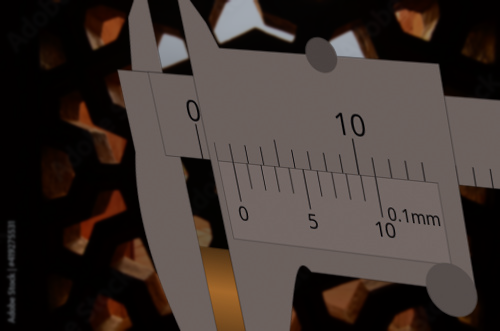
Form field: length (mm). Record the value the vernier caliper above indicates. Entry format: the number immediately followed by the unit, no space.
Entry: 2.0mm
